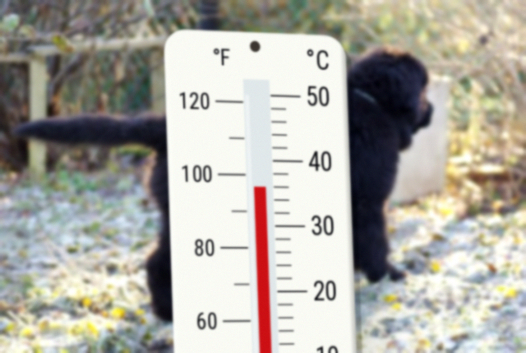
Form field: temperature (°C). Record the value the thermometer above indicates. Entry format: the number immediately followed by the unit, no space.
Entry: 36°C
